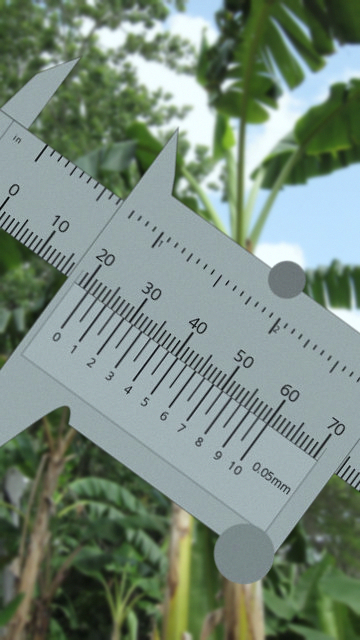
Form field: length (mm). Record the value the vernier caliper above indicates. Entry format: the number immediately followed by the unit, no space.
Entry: 21.0mm
